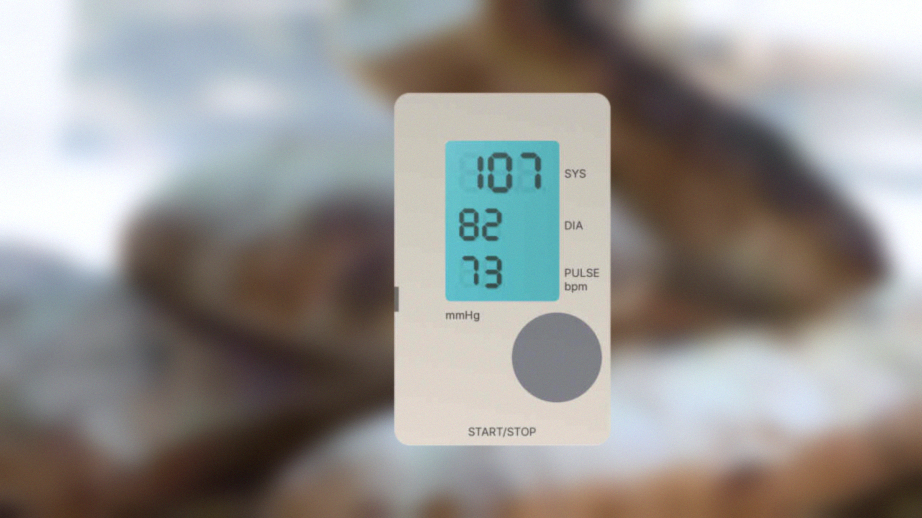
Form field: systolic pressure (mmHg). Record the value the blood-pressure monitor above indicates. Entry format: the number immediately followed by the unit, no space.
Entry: 107mmHg
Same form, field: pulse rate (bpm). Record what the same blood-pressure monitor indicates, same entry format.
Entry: 73bpm
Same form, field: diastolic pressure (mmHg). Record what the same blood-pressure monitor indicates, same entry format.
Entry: 82mmHg
